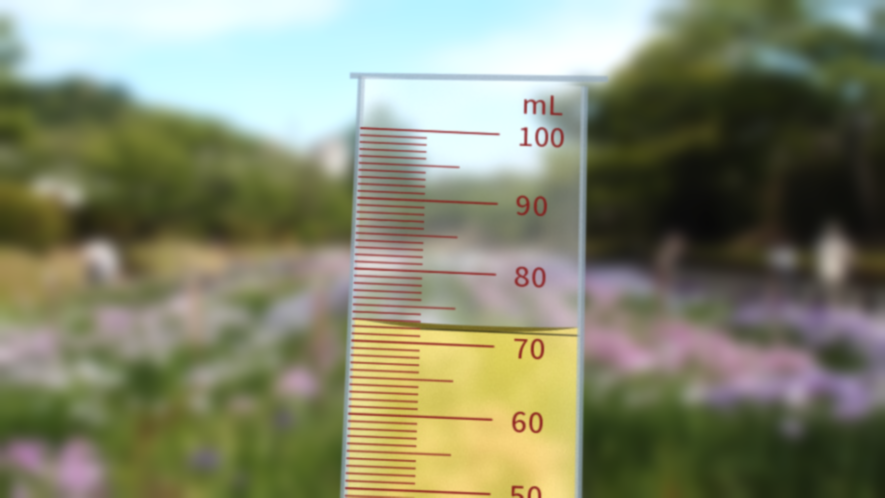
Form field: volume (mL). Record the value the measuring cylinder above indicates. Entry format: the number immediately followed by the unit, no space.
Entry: 72mL
